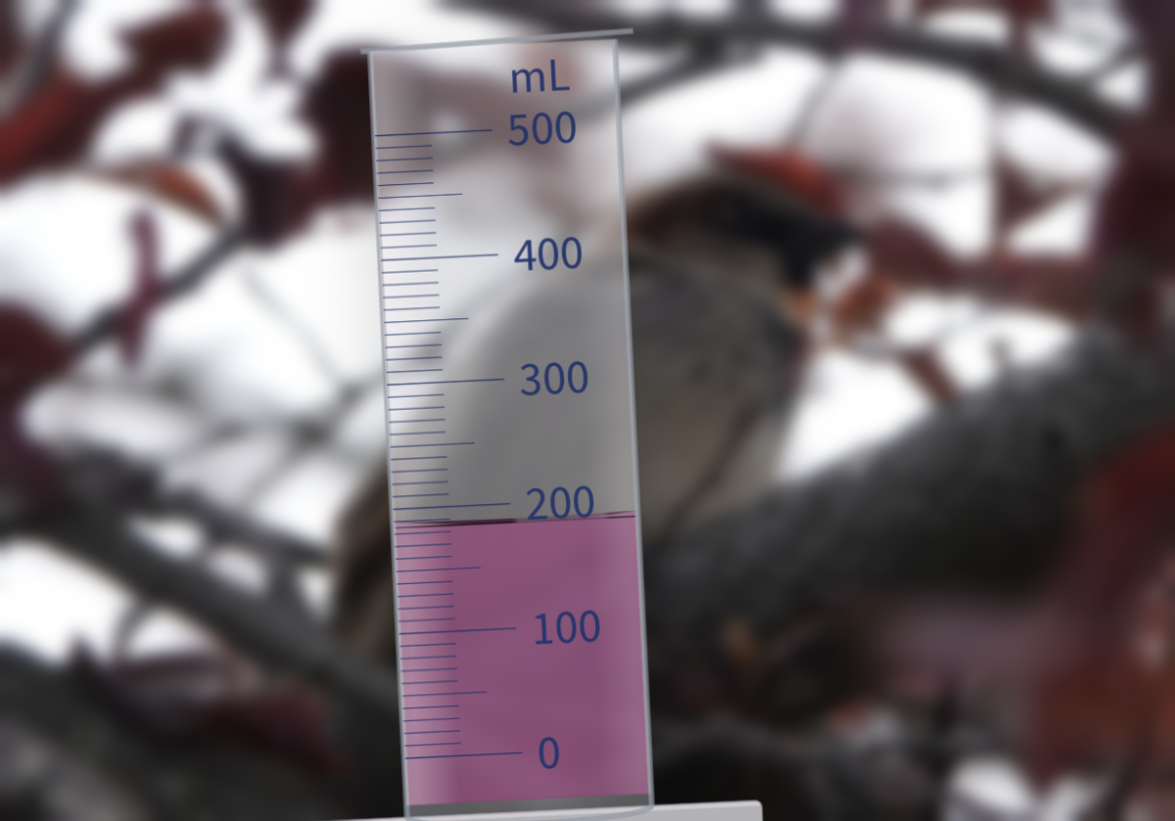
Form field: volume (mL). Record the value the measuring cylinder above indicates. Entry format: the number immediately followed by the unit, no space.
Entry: 185mL
